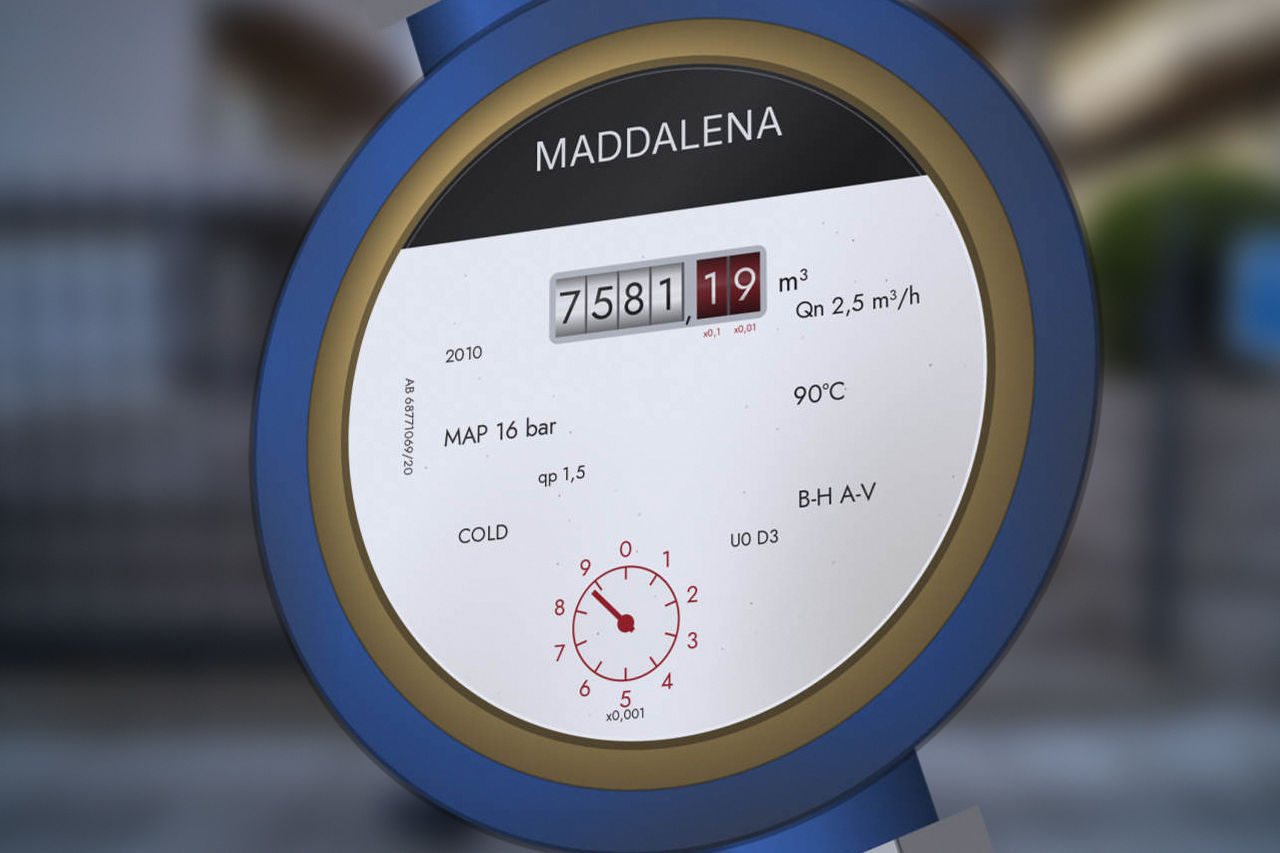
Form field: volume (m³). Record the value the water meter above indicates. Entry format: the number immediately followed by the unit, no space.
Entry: 7581.198m³
